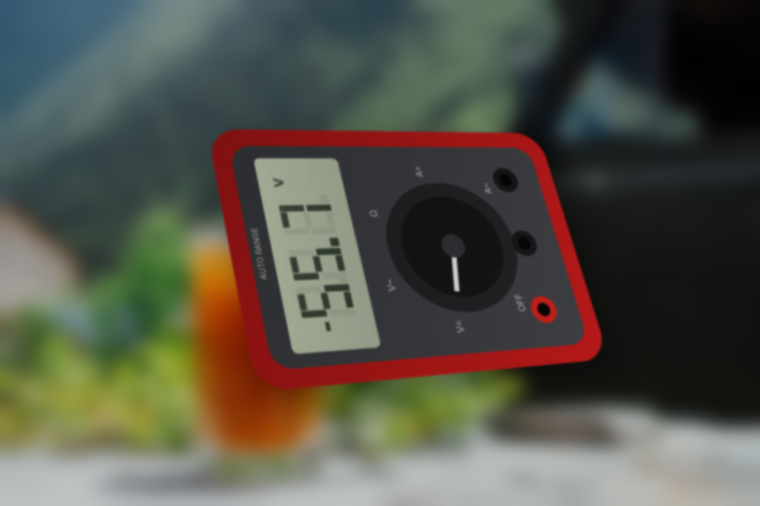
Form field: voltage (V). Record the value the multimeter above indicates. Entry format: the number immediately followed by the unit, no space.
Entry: -55.7V
